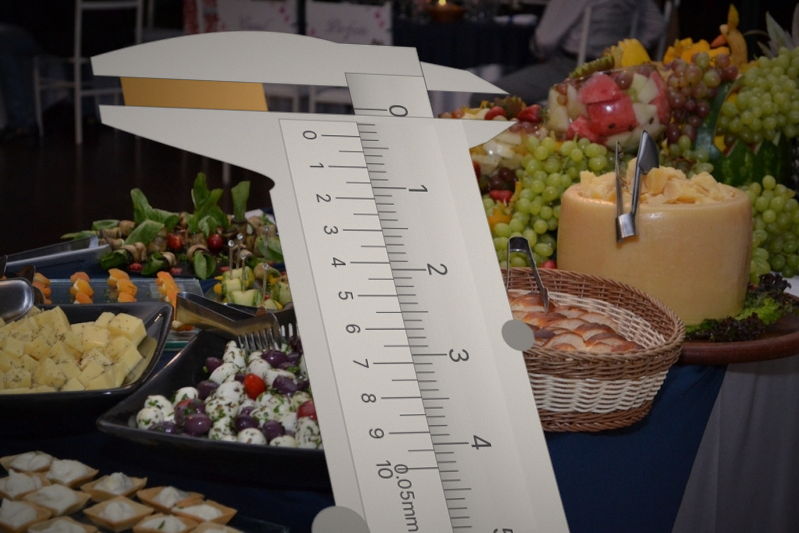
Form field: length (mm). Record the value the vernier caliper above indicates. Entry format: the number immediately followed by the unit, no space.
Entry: 3.6mm
